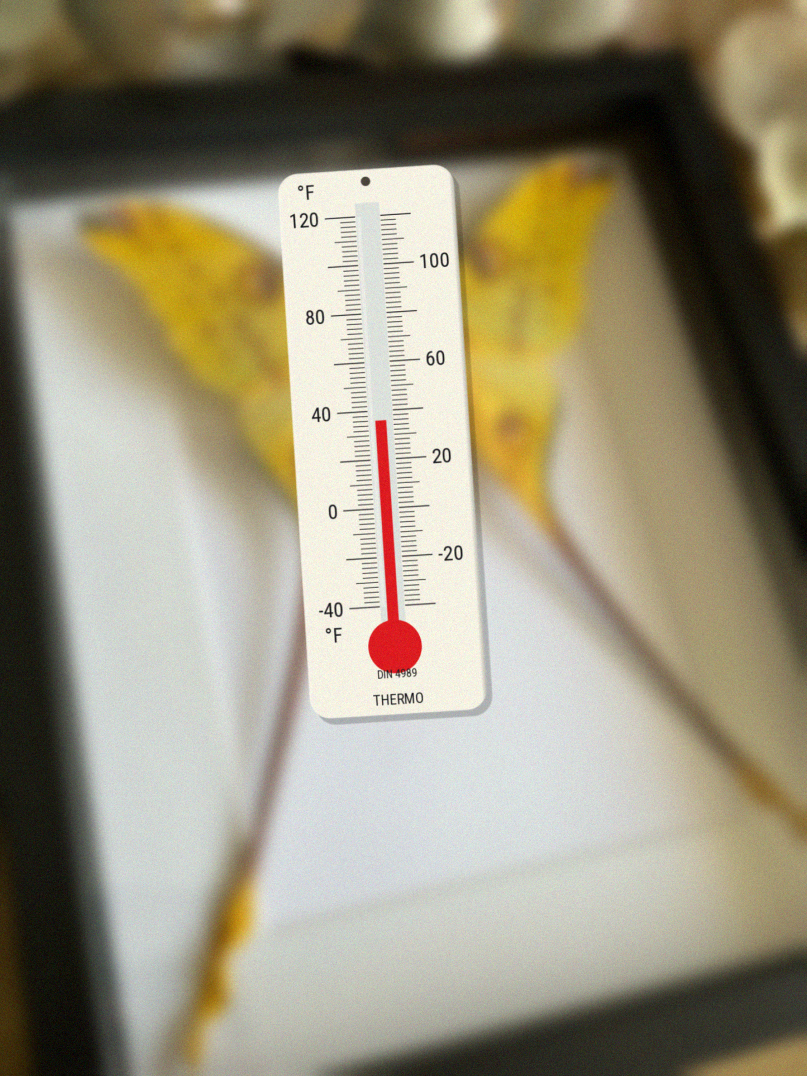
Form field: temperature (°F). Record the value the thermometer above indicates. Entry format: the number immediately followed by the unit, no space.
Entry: 36°F
